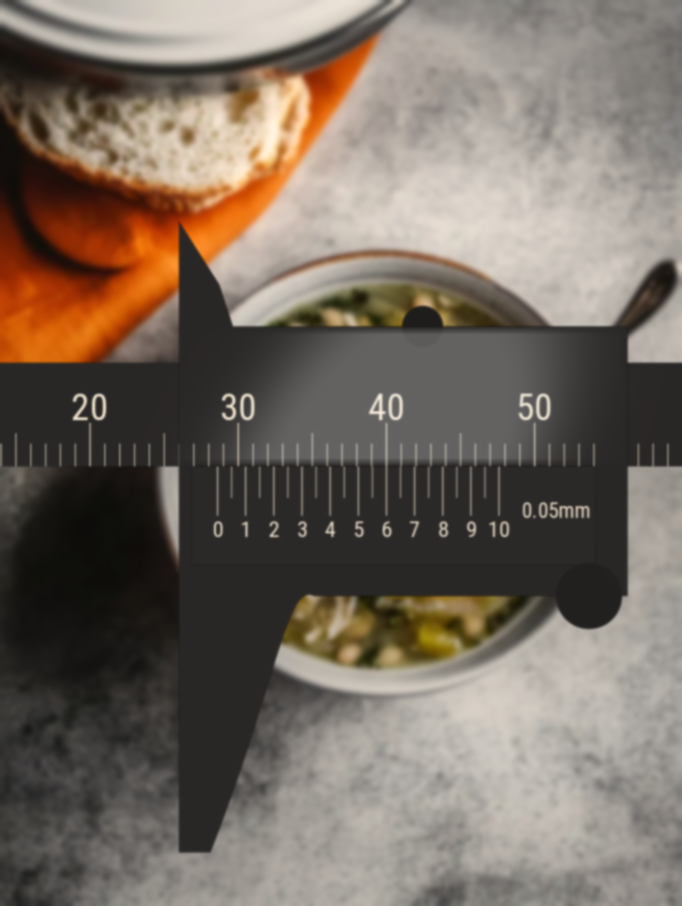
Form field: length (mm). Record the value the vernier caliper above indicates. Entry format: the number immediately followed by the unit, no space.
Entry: 28.6mm
